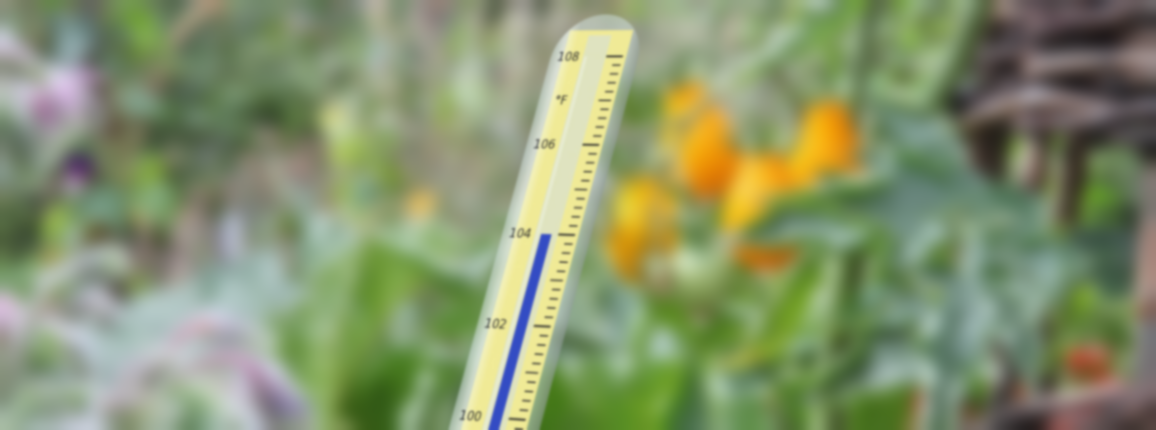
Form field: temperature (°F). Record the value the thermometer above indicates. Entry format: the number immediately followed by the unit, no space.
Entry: 104°F
